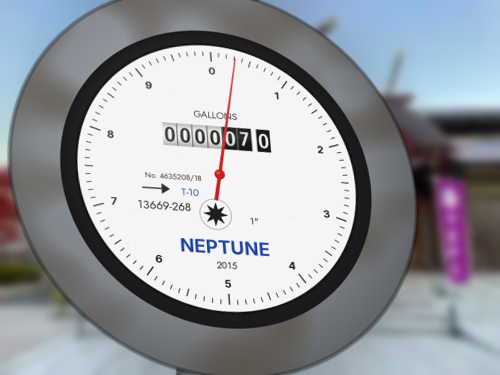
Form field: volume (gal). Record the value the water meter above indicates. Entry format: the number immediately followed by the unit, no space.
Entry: 70.3gal
